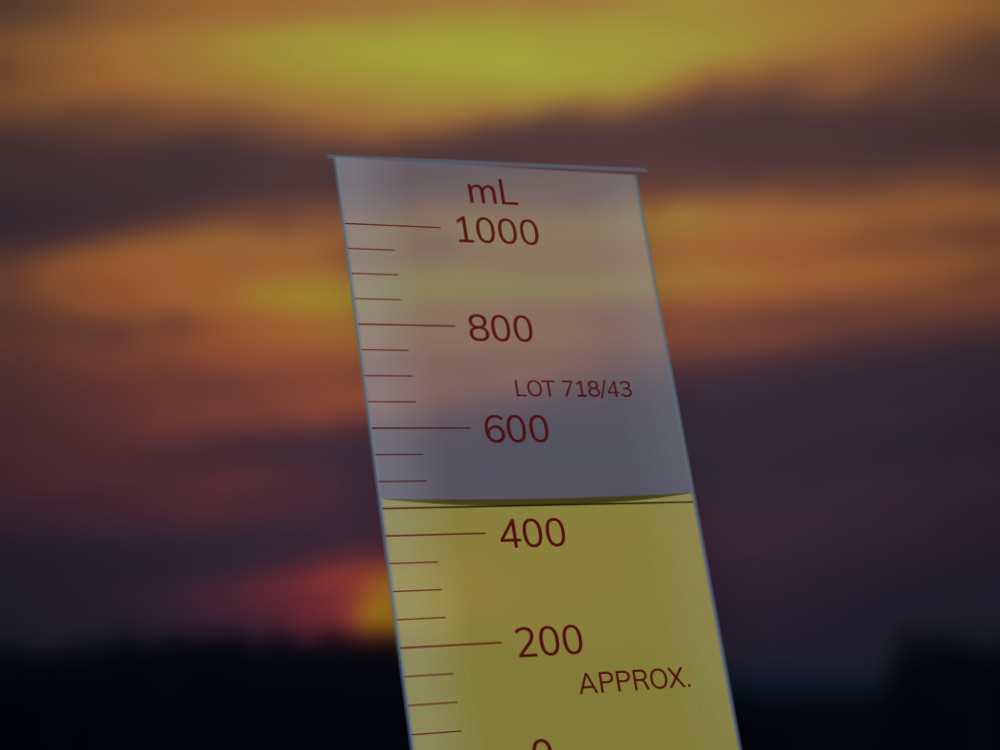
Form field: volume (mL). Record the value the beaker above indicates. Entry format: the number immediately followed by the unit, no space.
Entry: 450mL
